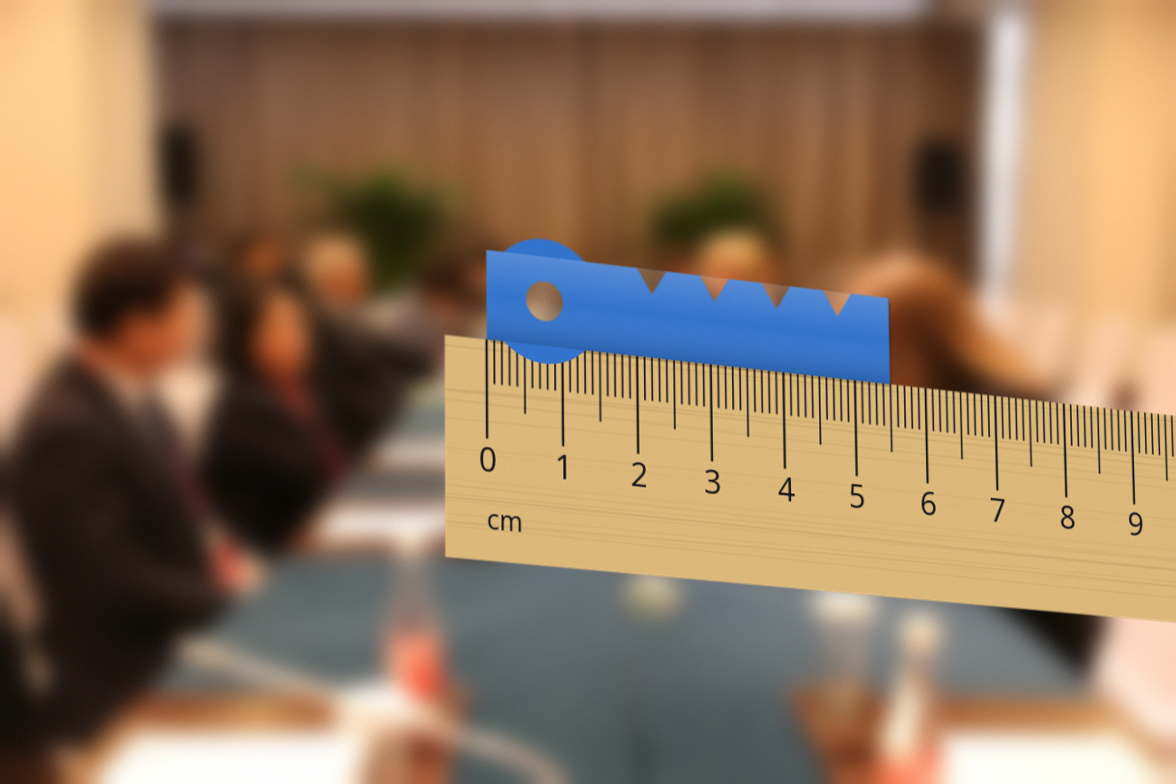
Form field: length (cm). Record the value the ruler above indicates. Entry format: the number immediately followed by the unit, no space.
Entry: 5.5cm
